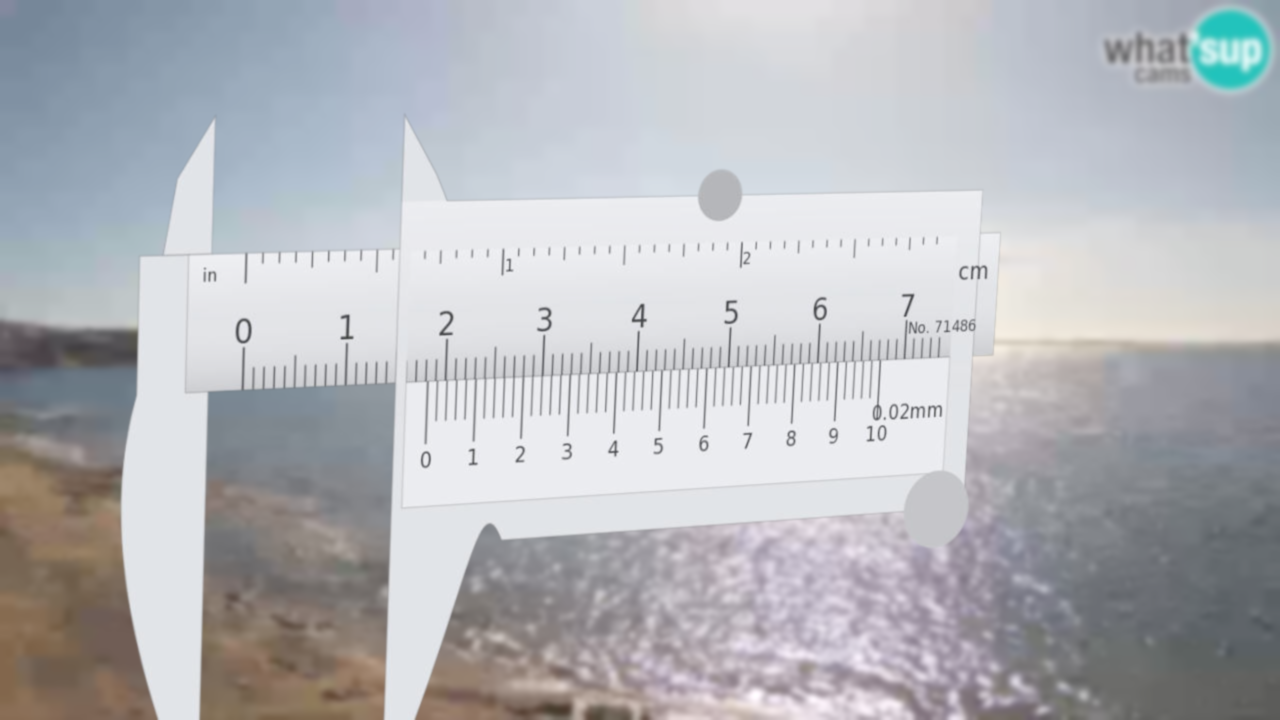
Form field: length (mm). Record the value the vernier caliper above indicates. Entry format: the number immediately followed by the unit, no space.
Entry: 18.2mm
